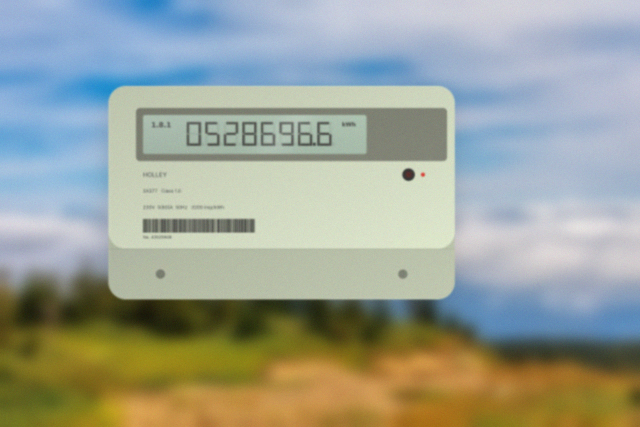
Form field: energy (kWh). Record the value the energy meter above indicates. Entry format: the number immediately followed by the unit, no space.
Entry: 528696.6kWh
